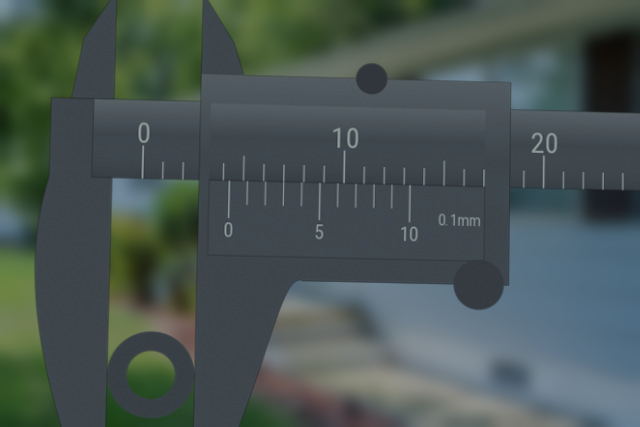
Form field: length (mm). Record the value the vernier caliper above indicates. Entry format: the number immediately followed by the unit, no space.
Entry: 4.3mm
